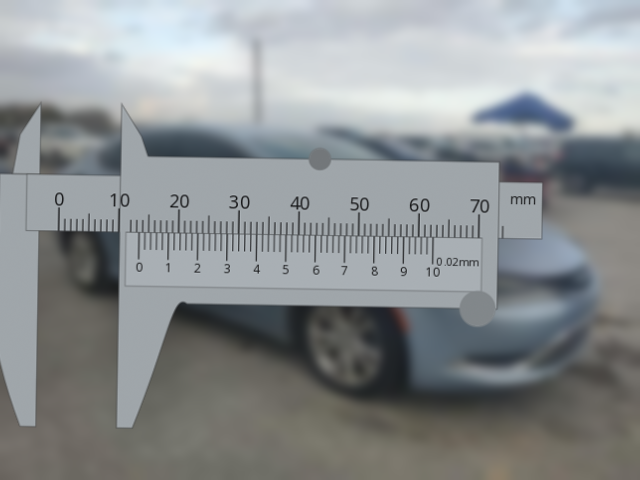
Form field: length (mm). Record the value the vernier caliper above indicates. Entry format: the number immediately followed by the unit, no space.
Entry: 13.4mm
